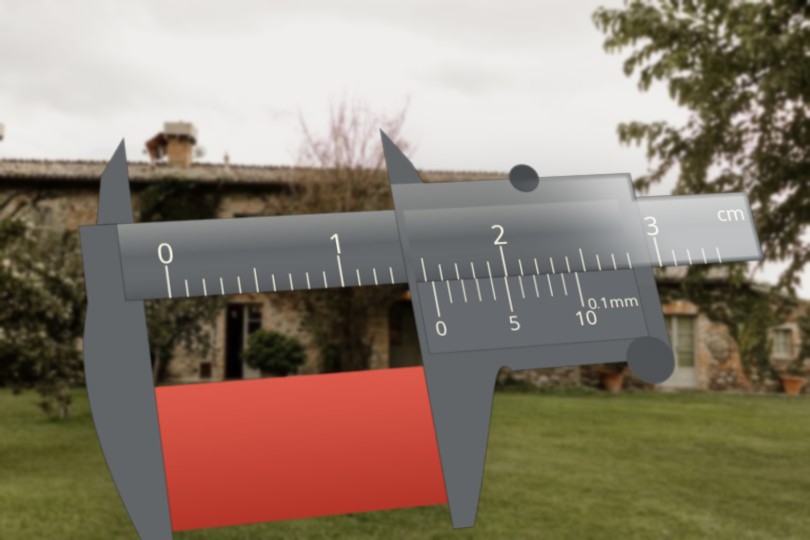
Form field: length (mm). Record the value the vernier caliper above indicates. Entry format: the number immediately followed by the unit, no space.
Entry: 15.4mm
